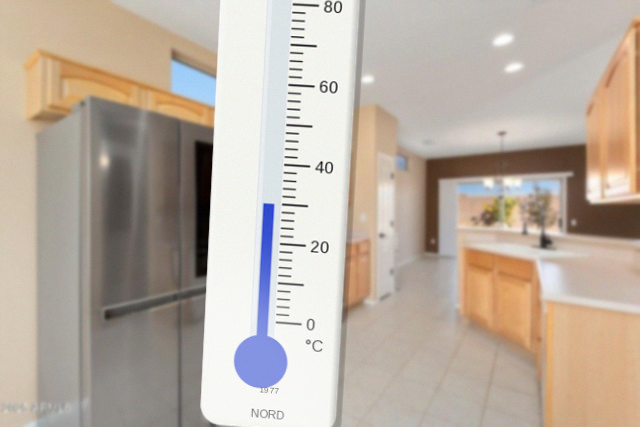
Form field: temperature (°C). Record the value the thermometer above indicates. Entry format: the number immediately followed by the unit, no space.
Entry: 30°C
